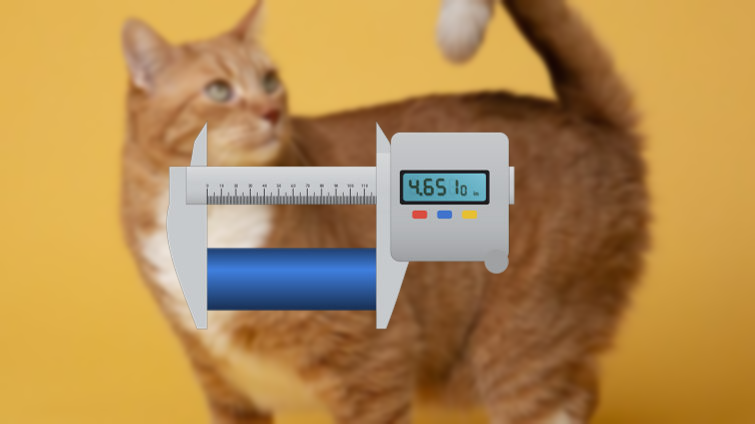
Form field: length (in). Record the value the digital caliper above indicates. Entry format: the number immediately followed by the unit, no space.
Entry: 4.6510in
